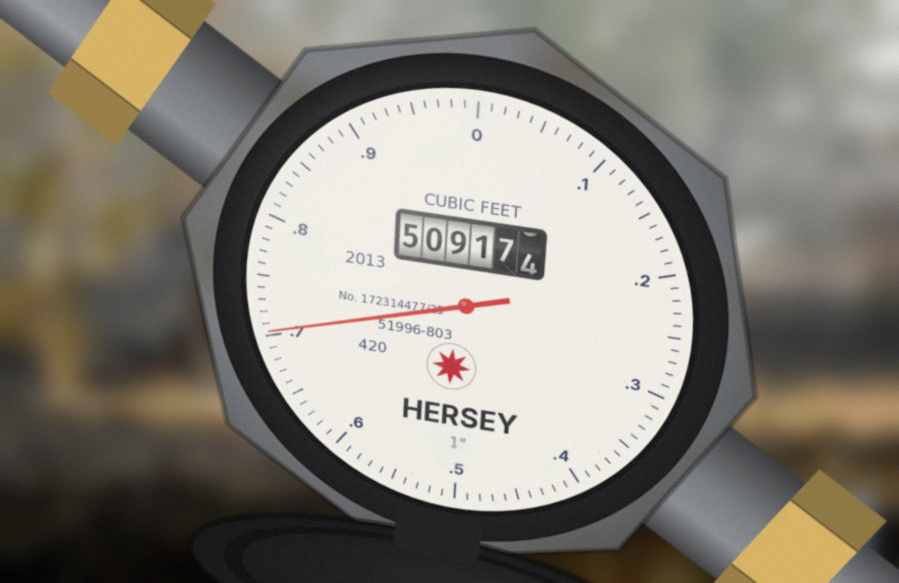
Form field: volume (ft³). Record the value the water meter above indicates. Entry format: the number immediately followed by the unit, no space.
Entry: 509173.70ft³
